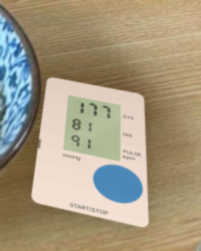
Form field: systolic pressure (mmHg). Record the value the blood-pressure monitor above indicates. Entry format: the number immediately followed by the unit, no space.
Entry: 177mmHg
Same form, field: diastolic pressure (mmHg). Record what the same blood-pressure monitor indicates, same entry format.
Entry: 81mmHg
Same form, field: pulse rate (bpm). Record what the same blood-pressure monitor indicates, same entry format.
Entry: 91bpm
